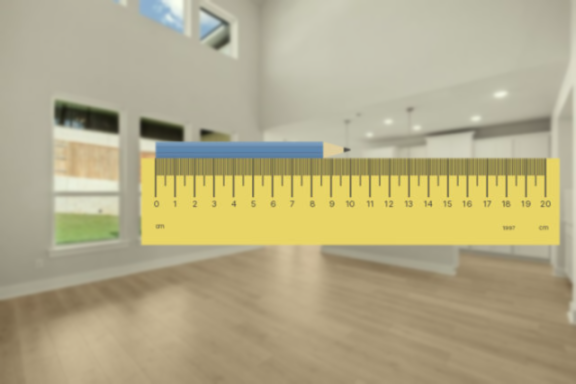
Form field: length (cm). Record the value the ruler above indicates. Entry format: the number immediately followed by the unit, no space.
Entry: 10cm
